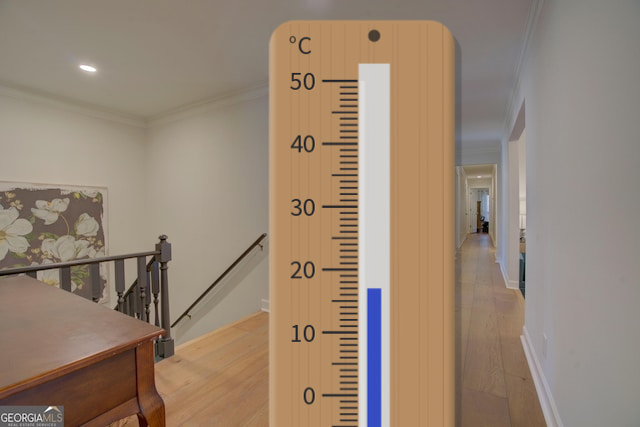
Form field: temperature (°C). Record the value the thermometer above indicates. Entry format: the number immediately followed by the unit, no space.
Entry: 17°C
